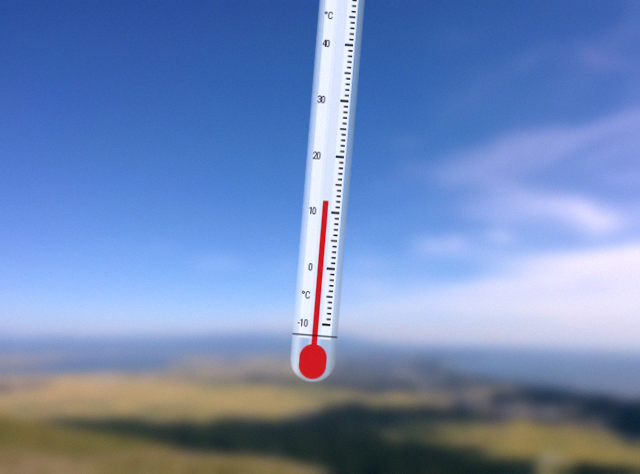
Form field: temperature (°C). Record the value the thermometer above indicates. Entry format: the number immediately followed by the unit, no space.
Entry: 12°C
